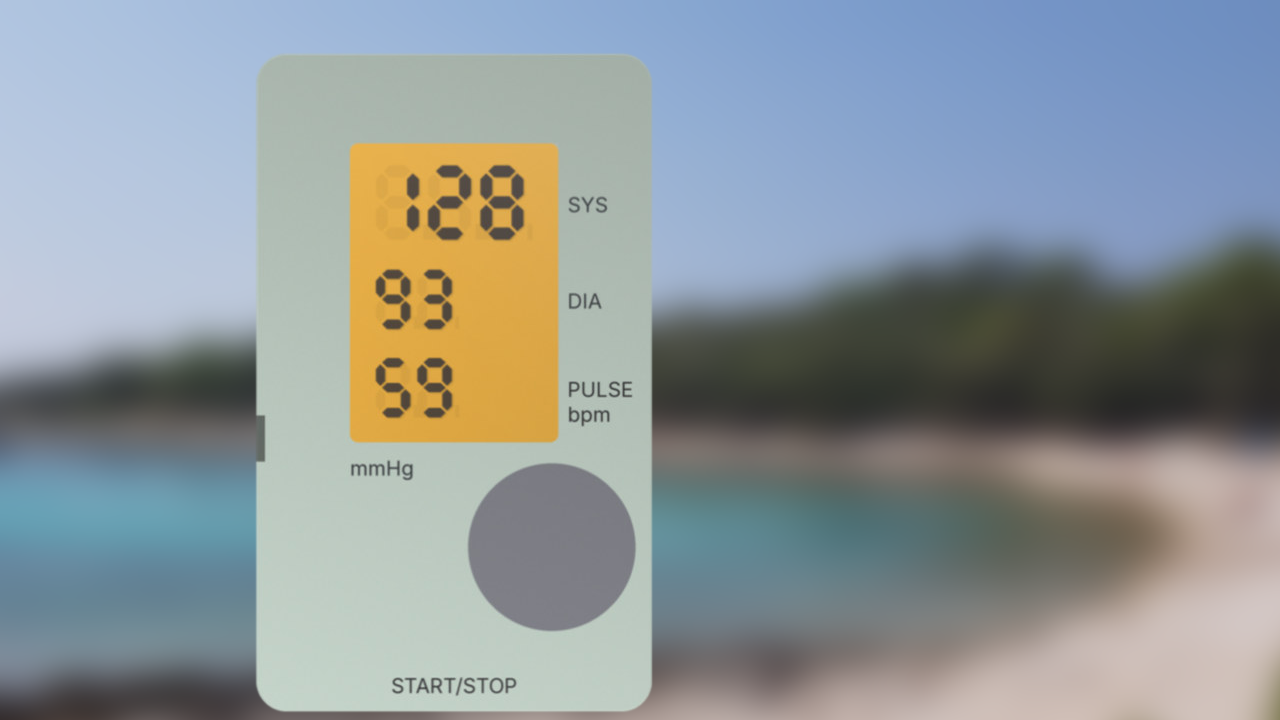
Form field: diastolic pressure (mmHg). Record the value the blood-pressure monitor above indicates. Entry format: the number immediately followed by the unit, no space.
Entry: 93mmHg
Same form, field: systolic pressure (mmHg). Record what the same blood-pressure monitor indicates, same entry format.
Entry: 128mmHg
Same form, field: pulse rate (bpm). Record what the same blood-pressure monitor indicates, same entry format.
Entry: 59bpm
